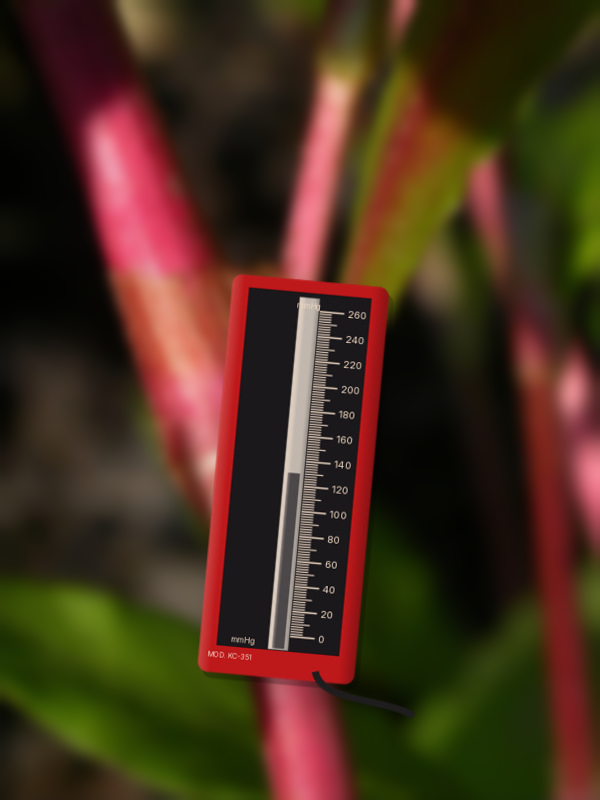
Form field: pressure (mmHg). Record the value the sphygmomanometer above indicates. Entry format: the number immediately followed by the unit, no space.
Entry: 130mmHg
